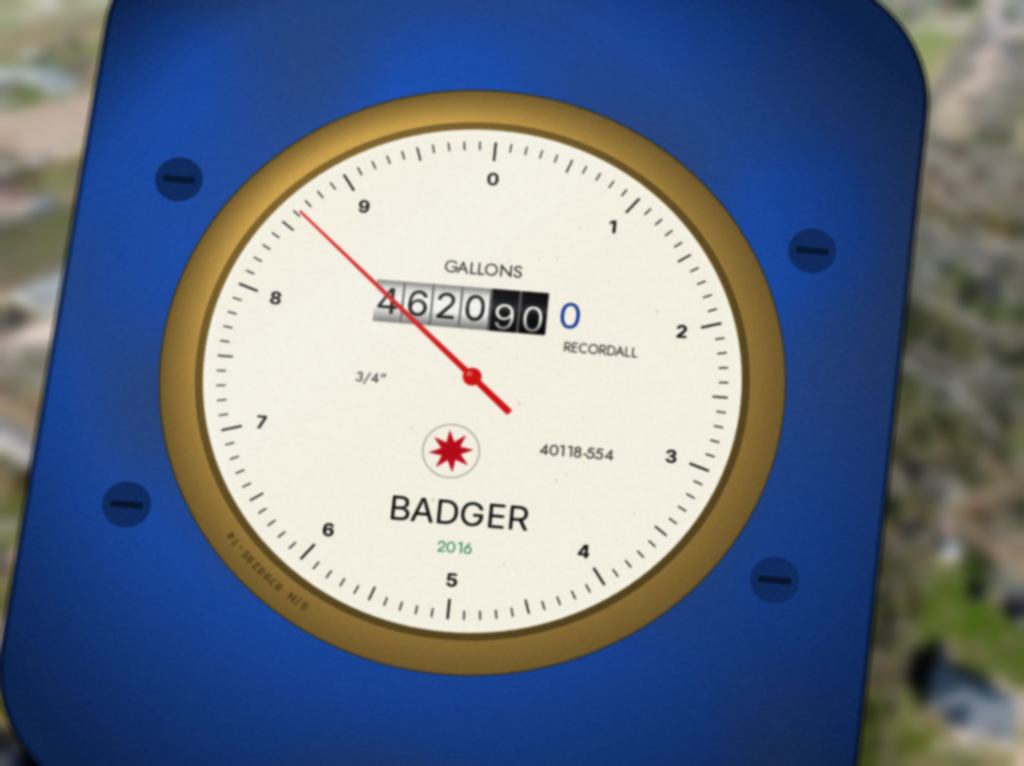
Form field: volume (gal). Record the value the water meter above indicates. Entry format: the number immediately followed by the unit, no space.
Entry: 4620898.6gal
